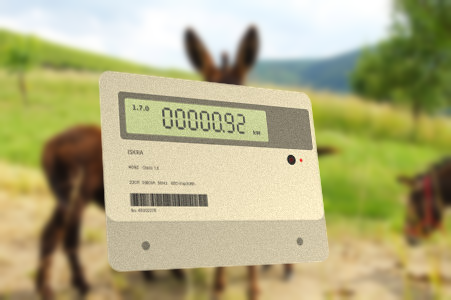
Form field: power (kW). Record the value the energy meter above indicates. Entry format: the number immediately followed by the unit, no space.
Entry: 0.92kW
